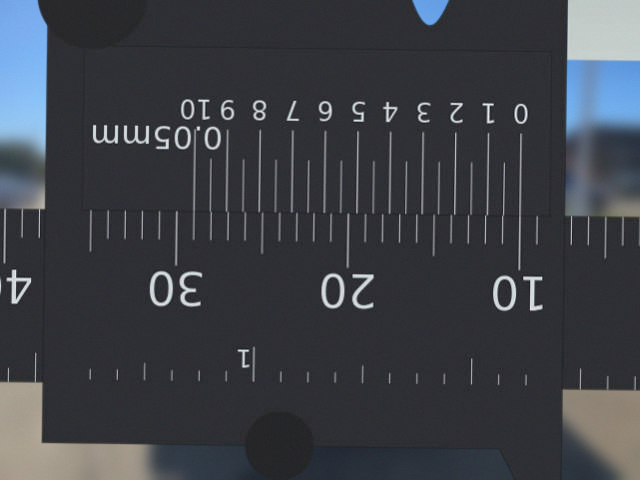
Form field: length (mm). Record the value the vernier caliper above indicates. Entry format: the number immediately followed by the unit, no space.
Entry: 10.0mm
